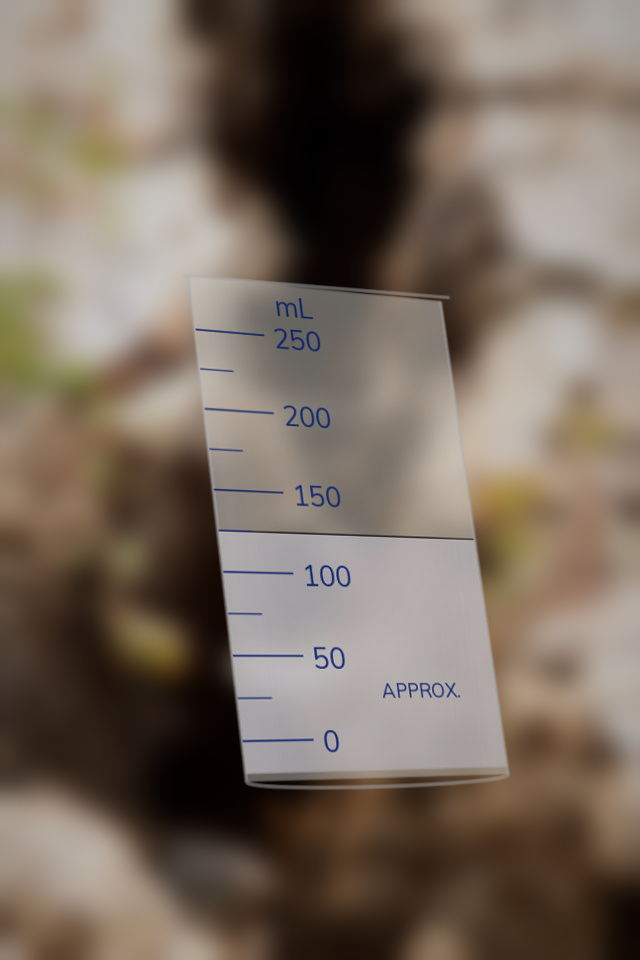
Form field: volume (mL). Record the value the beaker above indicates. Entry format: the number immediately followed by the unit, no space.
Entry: 125mL
